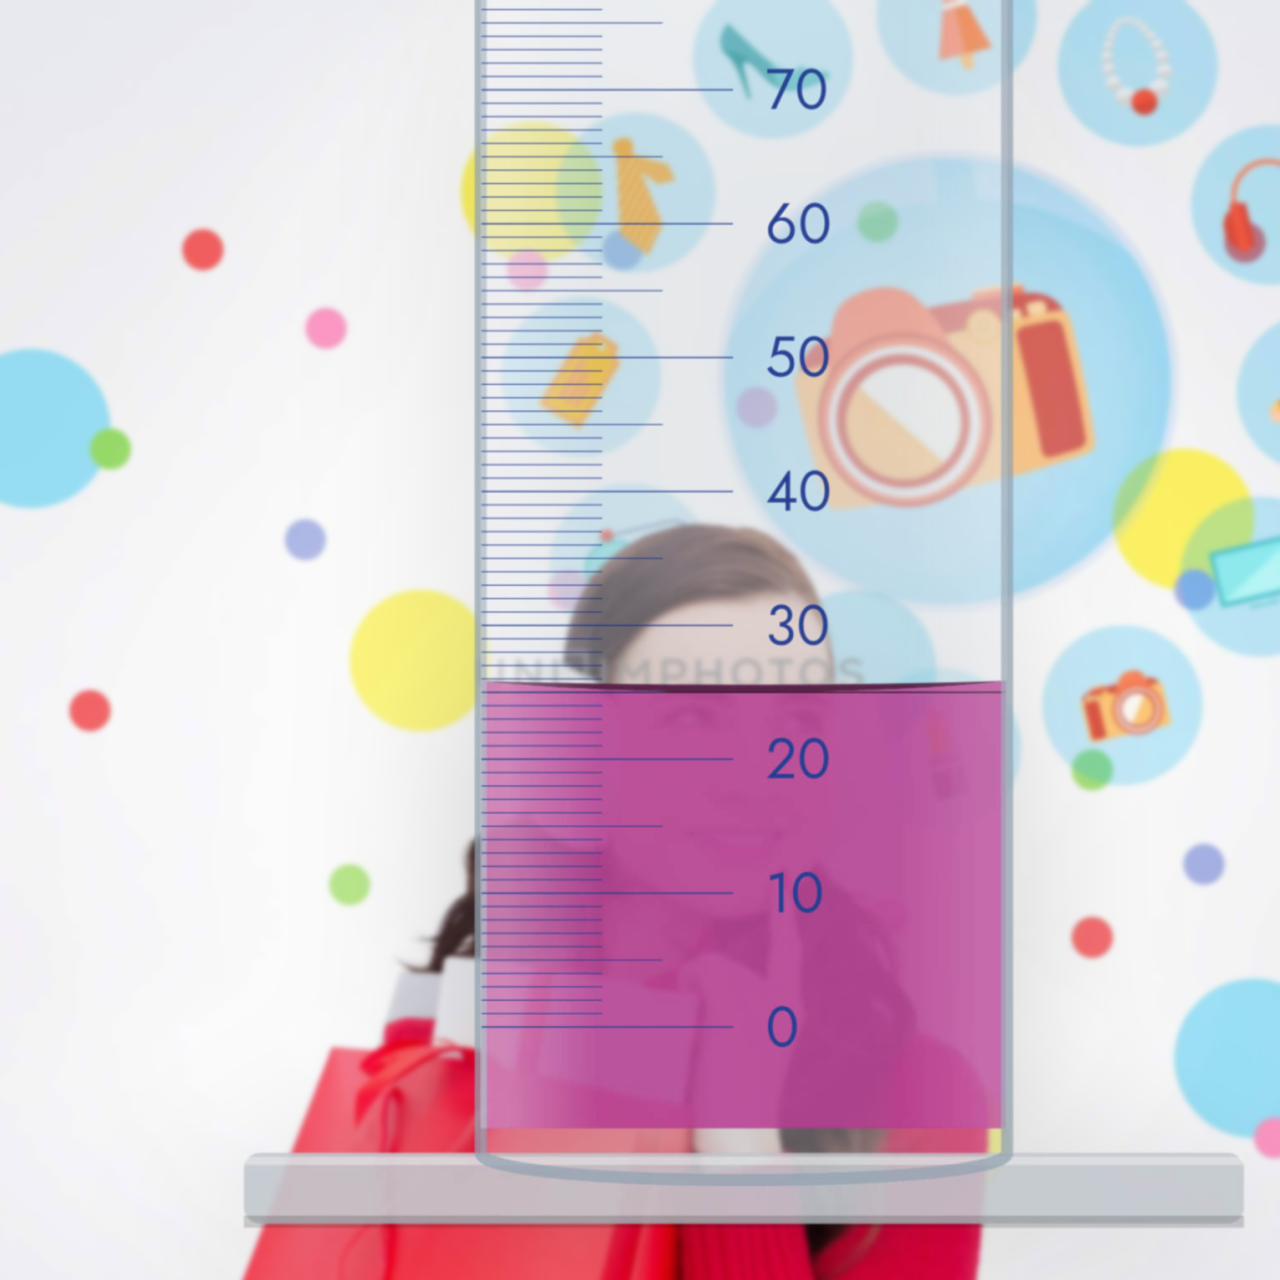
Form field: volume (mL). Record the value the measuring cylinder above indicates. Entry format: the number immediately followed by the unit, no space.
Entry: 25mL
